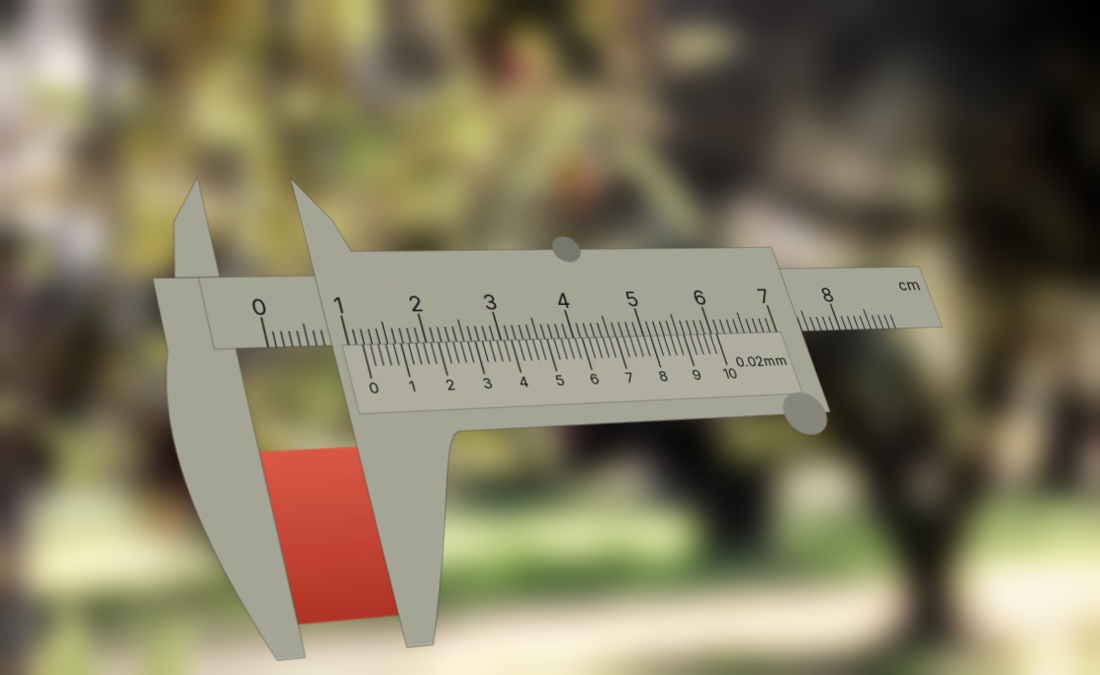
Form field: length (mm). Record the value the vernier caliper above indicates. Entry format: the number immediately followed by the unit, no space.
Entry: 11.8mm
